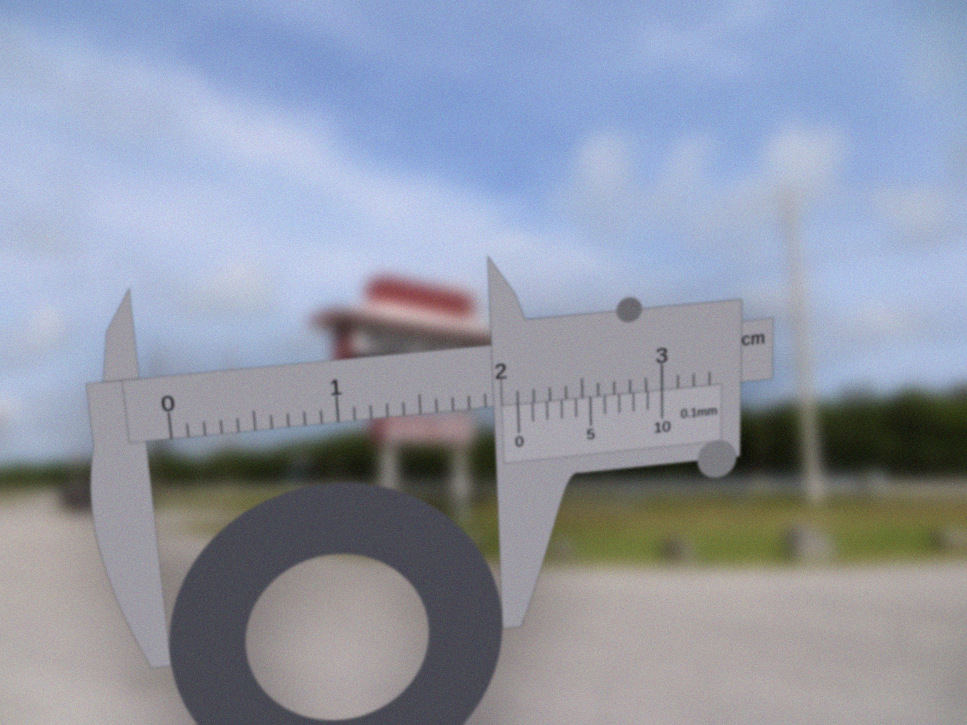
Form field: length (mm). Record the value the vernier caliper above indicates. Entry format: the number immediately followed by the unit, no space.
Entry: 21.0mm
